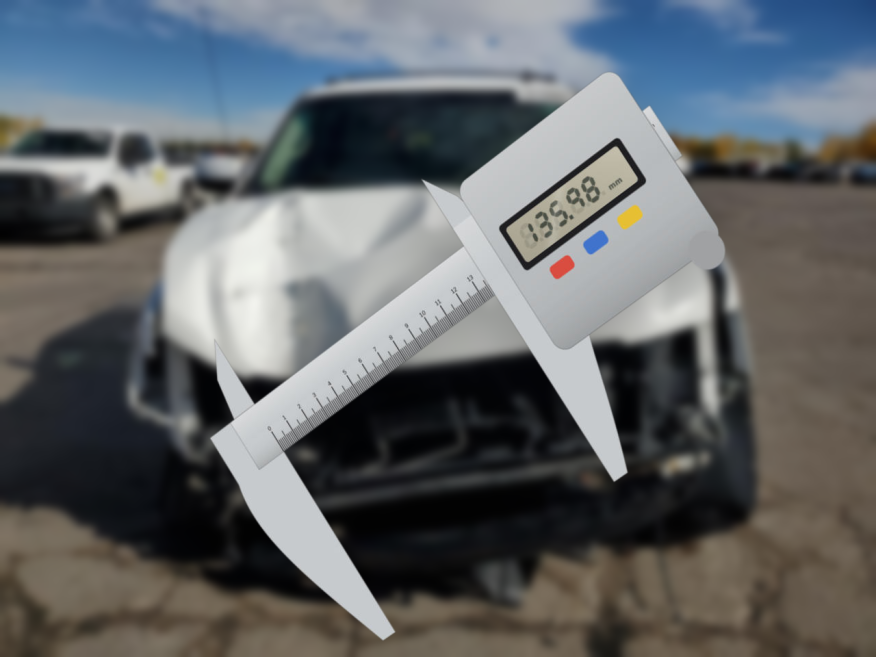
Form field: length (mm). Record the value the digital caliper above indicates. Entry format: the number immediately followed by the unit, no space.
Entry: 135.98mm
